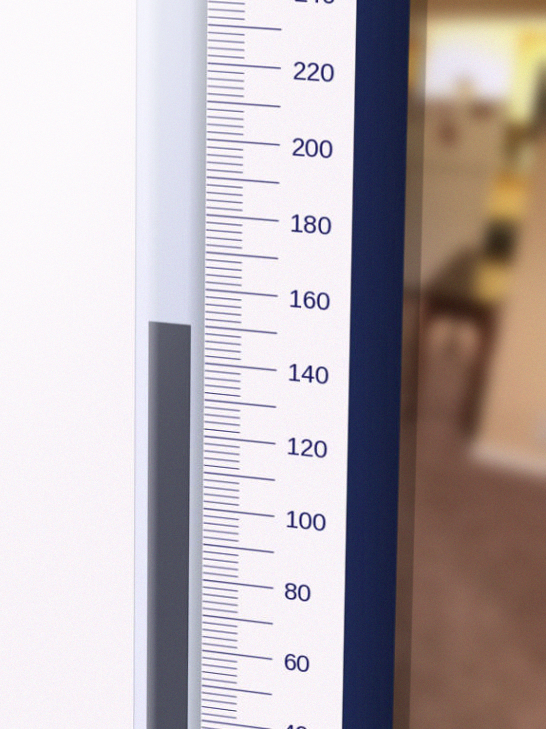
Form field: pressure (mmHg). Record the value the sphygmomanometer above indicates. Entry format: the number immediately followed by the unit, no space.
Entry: 150mmHg
